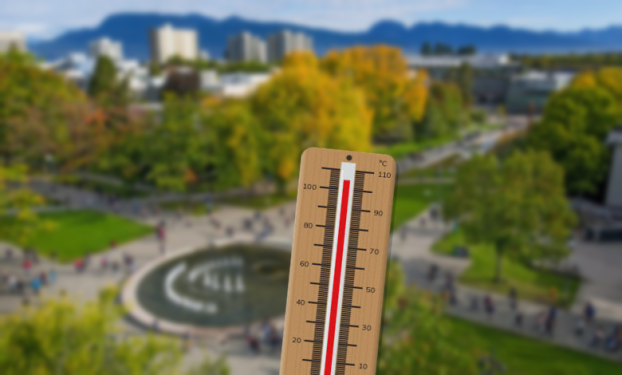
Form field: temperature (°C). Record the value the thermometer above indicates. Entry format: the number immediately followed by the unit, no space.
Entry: 105°C
